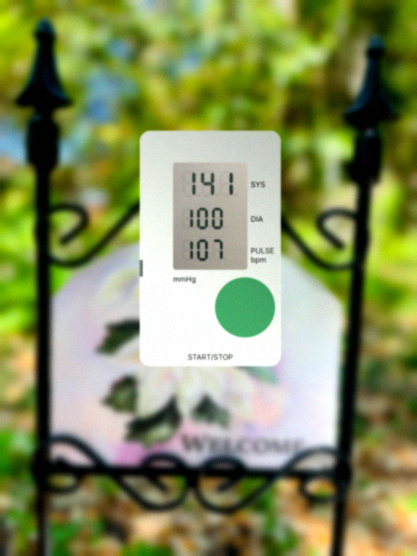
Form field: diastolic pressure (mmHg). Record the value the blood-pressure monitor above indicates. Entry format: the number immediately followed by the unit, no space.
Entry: 100mmHg
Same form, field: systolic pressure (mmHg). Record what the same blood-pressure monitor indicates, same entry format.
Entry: 141mmHg
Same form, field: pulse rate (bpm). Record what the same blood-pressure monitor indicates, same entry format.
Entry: 107bpm
